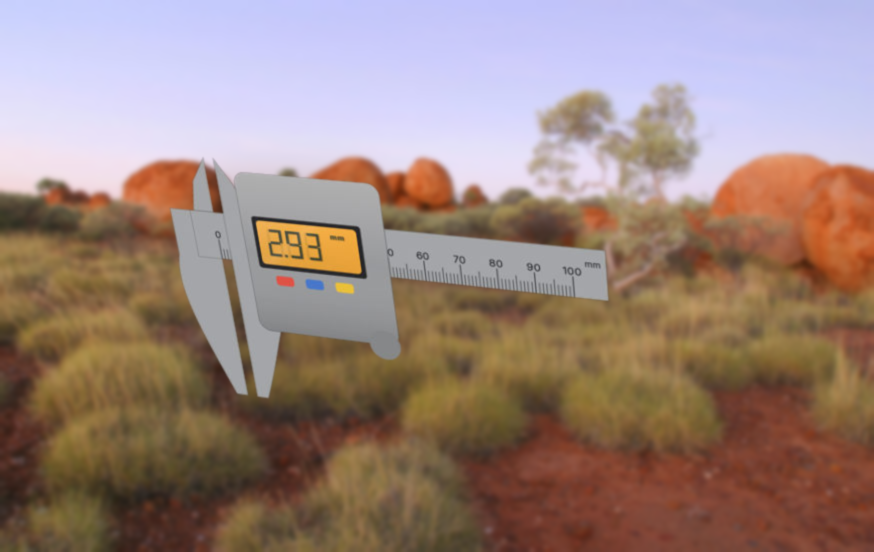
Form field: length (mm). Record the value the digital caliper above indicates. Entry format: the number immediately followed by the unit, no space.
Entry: 2.93mm
